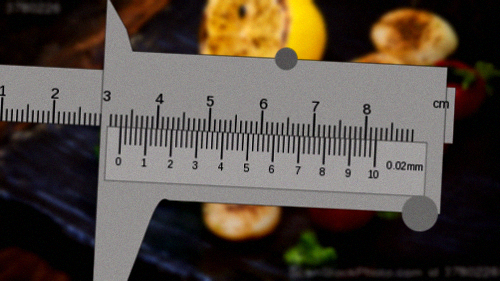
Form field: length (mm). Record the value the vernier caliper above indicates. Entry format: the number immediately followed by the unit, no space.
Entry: 33.0mm
